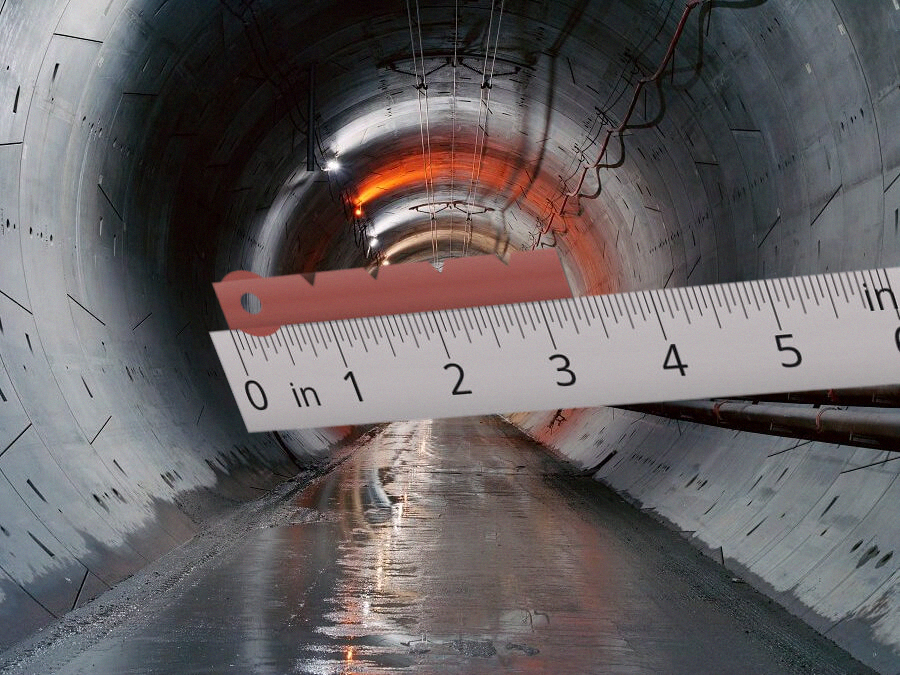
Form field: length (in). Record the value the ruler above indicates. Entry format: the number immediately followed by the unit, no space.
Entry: 3.3125in
